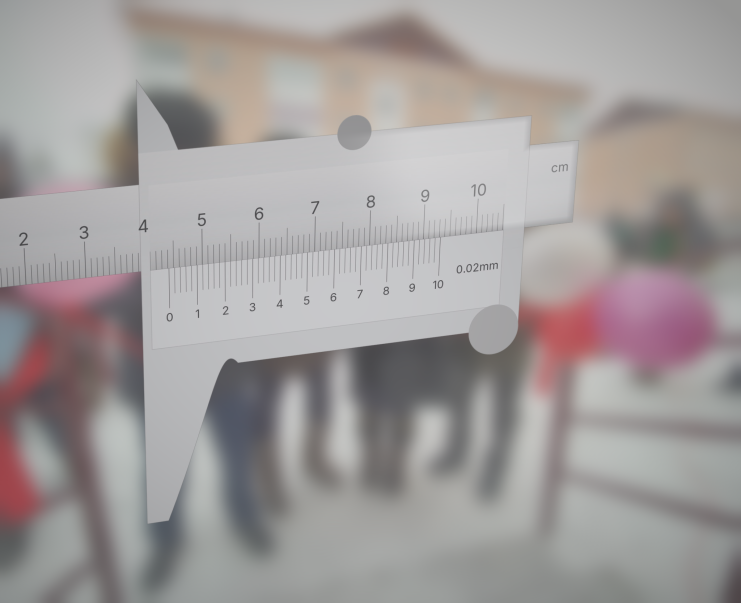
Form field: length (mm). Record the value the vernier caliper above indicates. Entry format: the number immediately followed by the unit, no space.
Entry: 44.2mm
